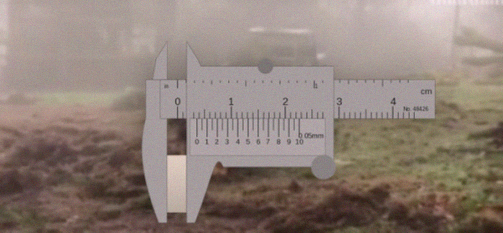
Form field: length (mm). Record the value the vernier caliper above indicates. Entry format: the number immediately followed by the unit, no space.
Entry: 3.6mm
